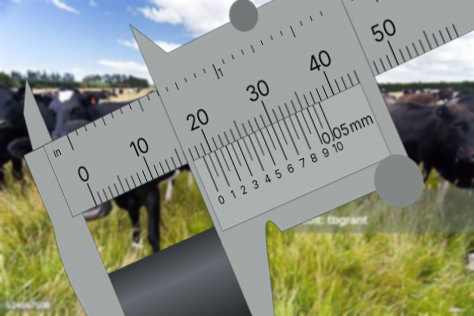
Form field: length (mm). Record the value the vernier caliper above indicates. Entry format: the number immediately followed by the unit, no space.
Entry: 18.6mm
